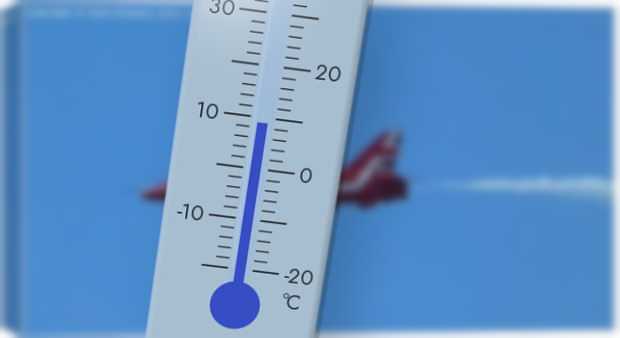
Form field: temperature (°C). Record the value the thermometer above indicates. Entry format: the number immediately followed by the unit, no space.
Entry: 9°C
